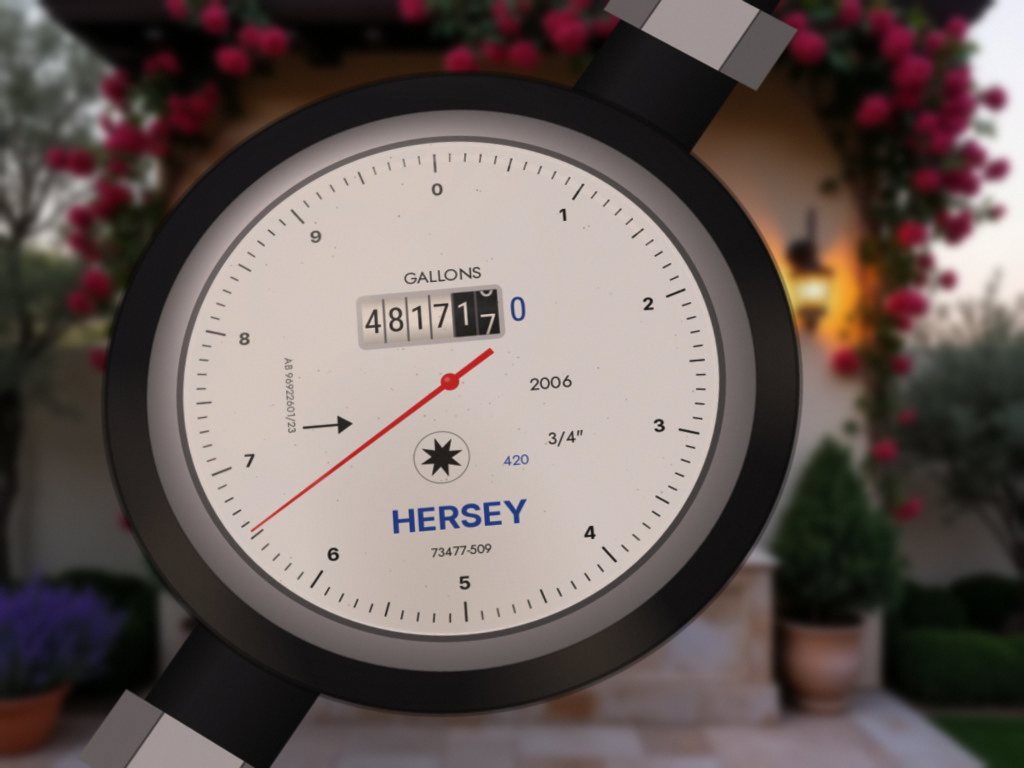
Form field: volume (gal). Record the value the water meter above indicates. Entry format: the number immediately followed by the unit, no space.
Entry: 4817166.5gal
